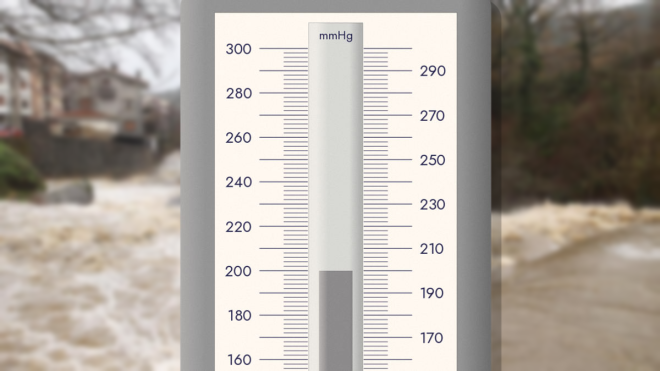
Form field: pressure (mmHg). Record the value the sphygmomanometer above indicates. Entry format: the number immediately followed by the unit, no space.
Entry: 200mmHg
